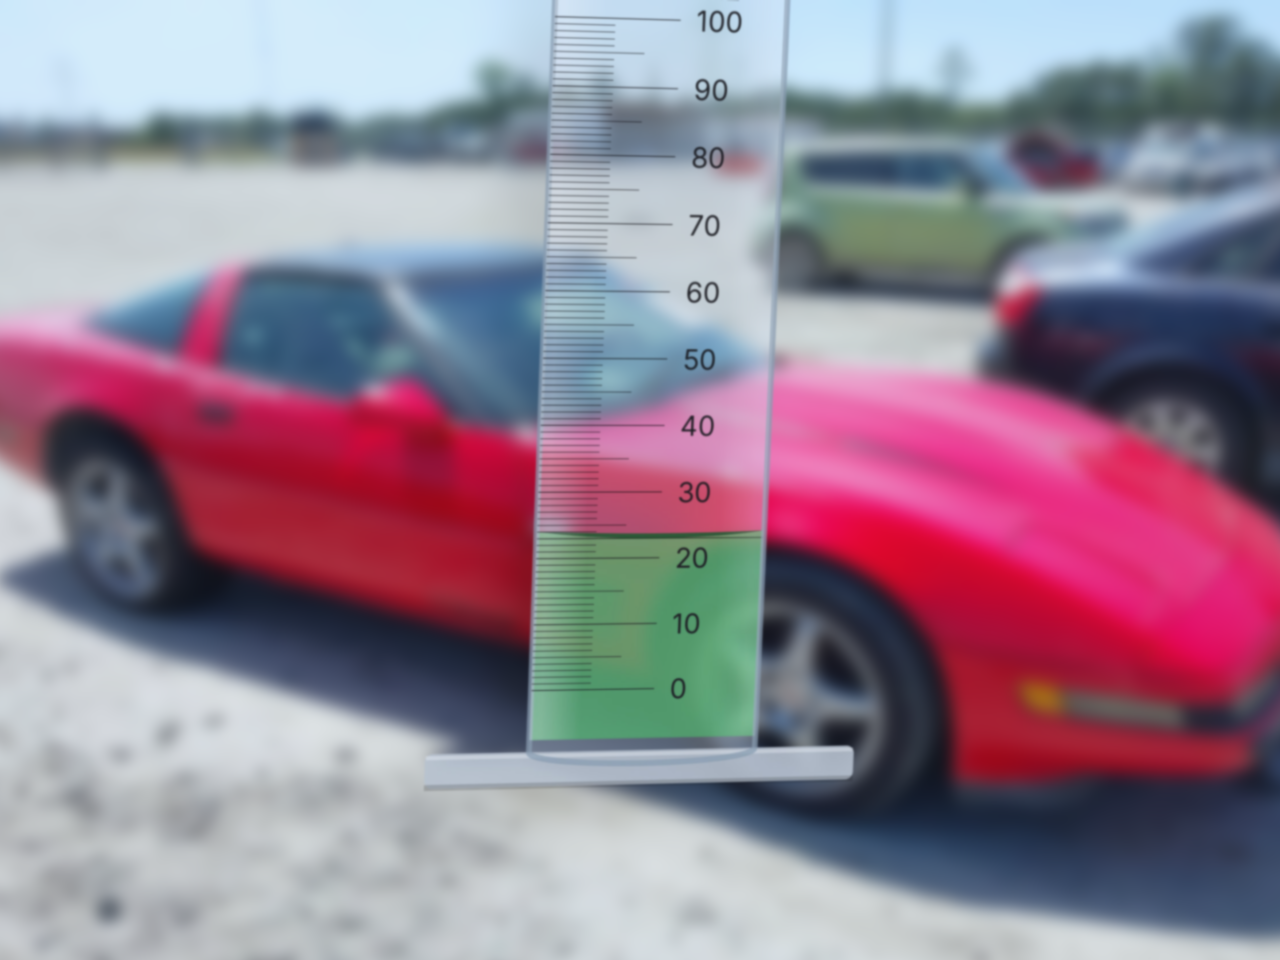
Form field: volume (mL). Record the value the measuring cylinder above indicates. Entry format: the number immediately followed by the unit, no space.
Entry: 23mL
